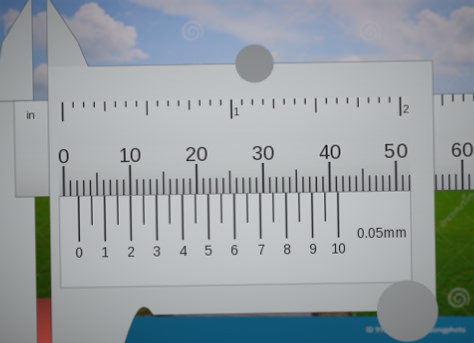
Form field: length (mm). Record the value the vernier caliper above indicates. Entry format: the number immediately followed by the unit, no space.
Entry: 2.2mm
